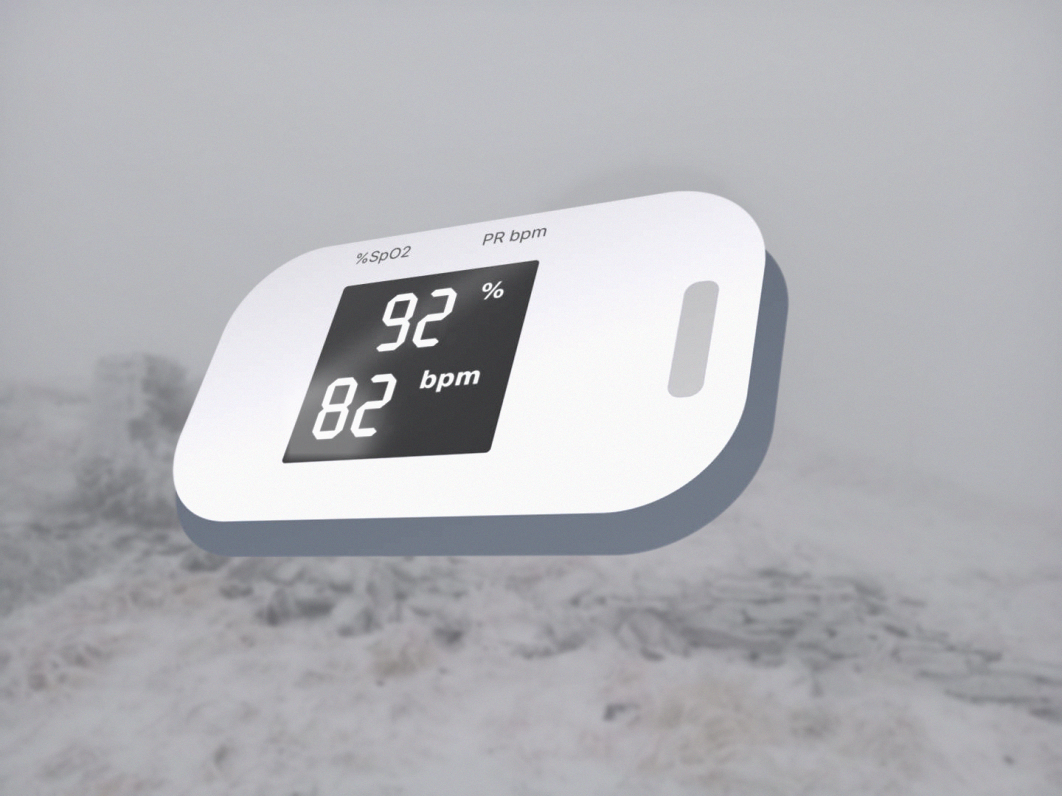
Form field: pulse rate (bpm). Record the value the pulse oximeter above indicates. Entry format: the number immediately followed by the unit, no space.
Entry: 82bpm
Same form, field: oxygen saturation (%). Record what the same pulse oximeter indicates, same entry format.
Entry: 92%
